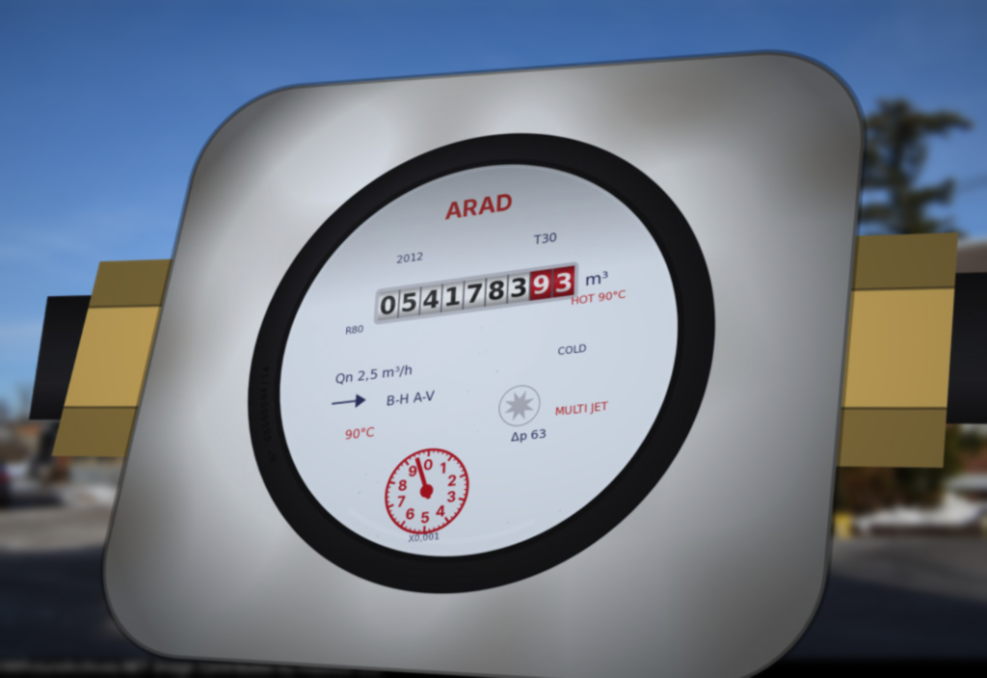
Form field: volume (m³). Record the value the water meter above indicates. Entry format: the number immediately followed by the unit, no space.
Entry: 541783.929m³
